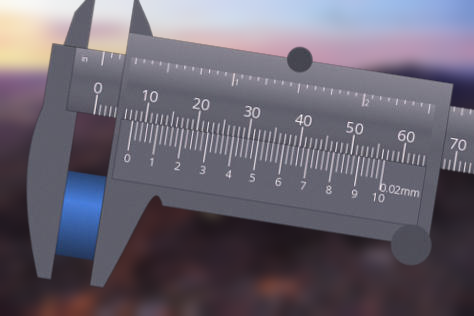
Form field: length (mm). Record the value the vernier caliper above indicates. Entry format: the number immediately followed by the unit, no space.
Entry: 7.5mm
